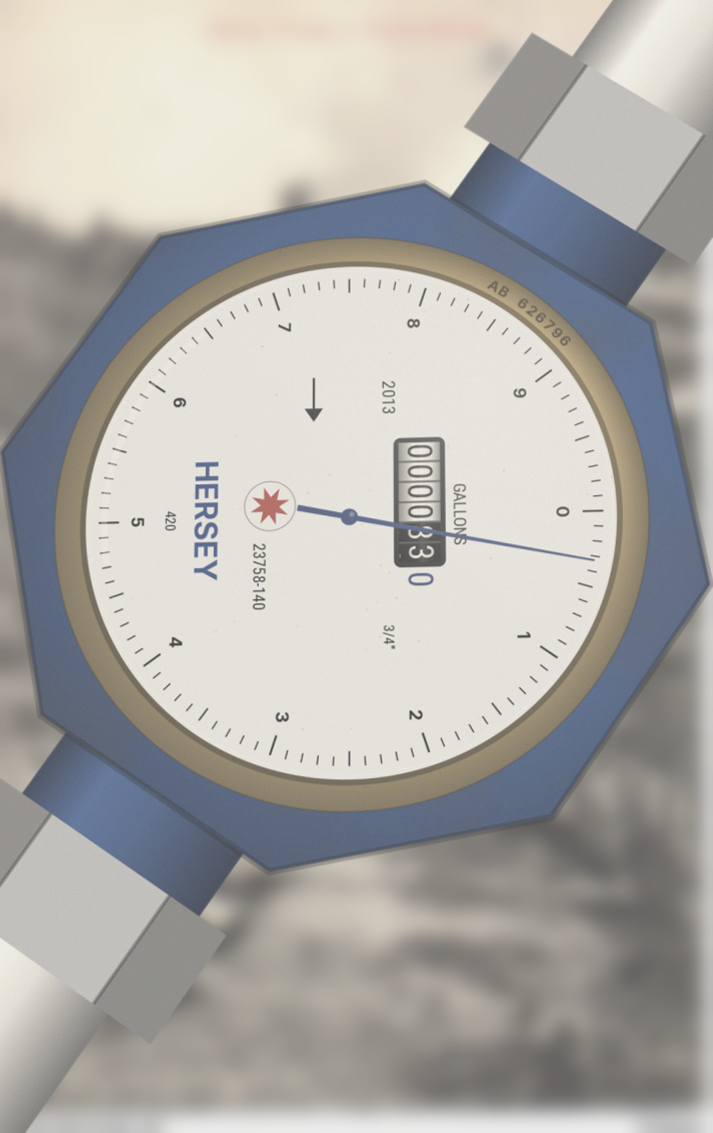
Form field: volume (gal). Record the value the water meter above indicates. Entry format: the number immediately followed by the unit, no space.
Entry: 830.3gal
